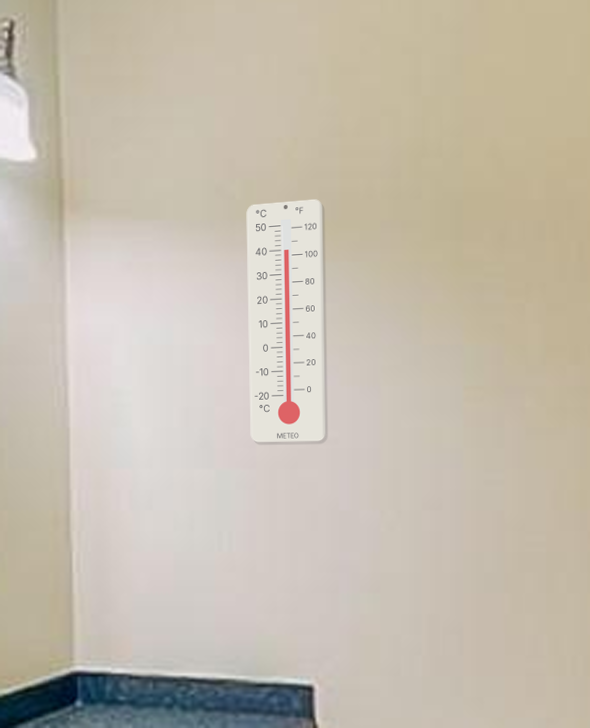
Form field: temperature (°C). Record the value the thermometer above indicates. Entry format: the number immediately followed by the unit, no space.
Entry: 40°C
